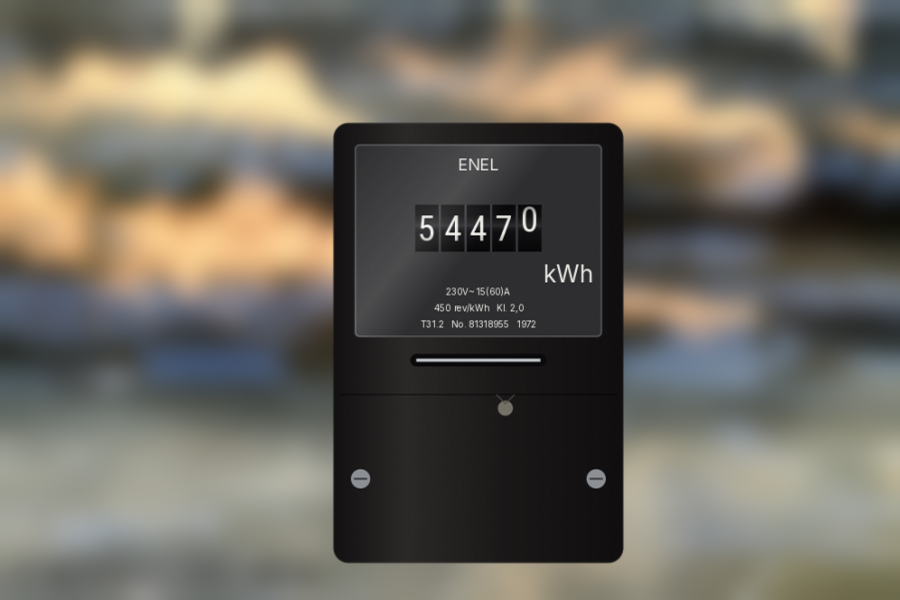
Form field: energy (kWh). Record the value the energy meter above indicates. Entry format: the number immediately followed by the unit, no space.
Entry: 54470kWh
